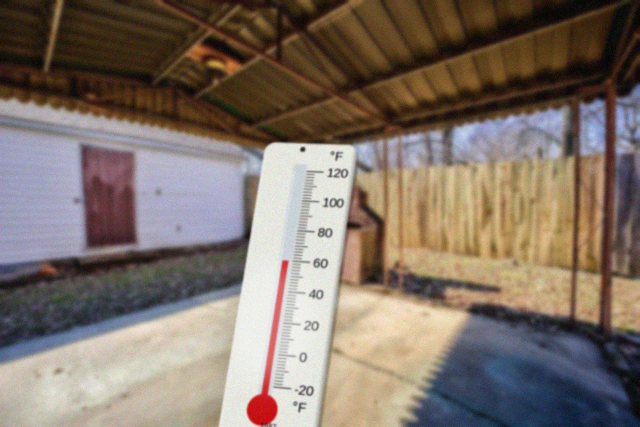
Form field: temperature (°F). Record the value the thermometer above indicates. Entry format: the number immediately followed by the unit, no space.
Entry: 60°F
